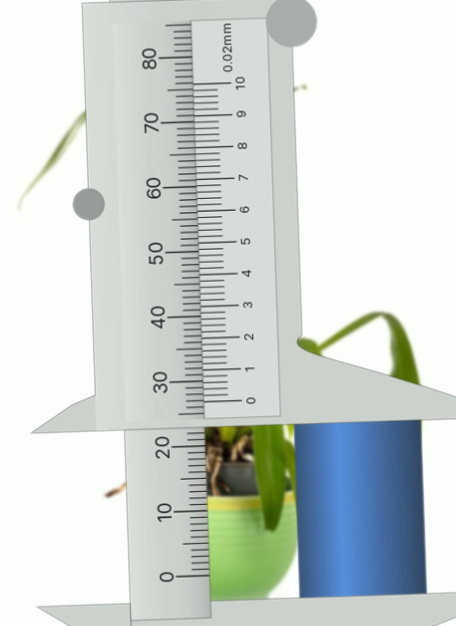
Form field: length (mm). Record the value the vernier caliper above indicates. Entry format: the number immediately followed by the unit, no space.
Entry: 26.8mm
